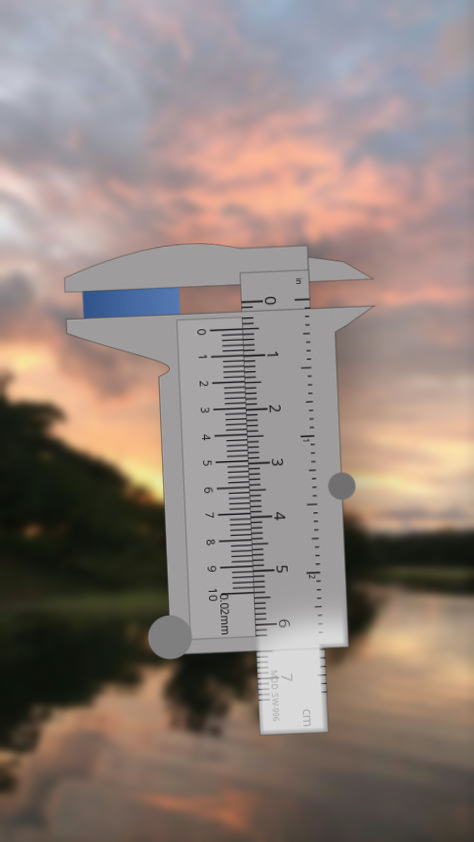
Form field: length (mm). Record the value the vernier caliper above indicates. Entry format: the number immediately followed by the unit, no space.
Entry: 5.0mm
